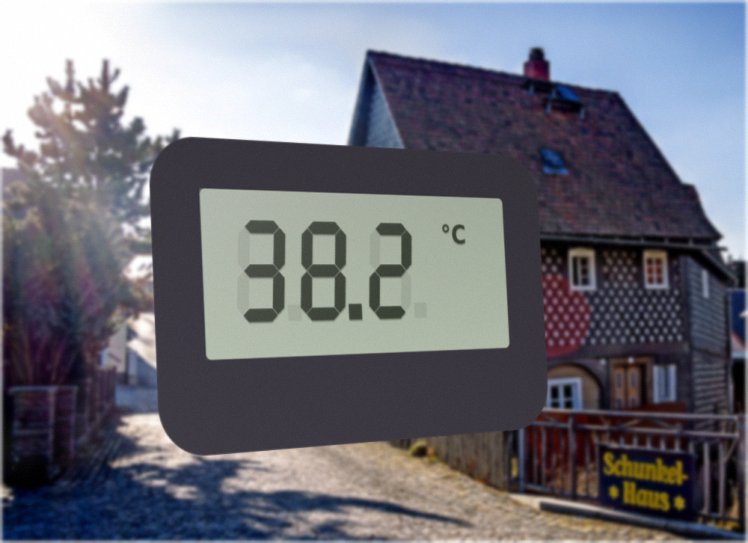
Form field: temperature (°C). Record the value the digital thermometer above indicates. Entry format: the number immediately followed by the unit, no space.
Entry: 38.2°C
